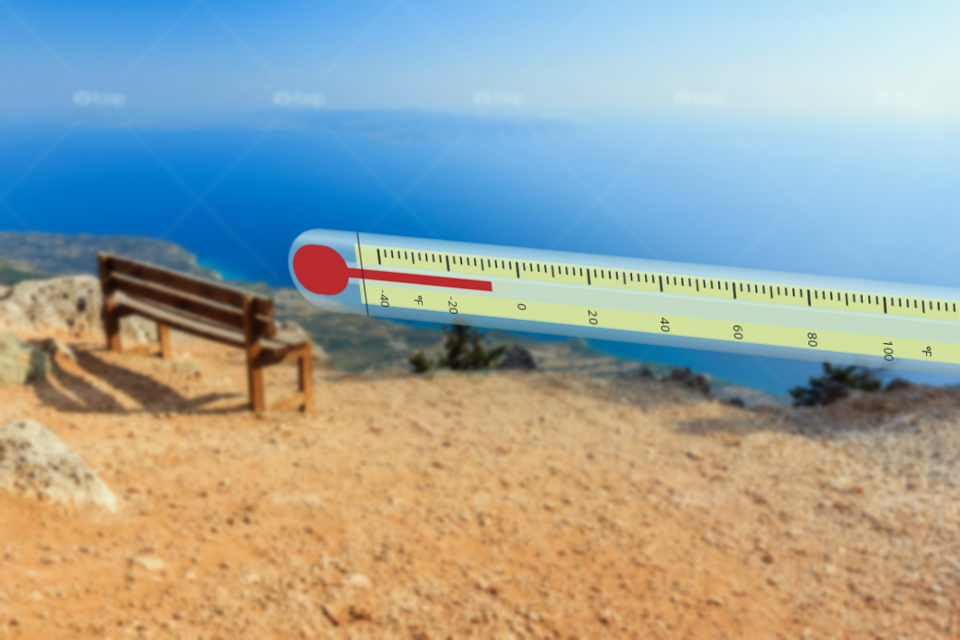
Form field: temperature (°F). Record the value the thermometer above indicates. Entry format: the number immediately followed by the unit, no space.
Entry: -8°F
